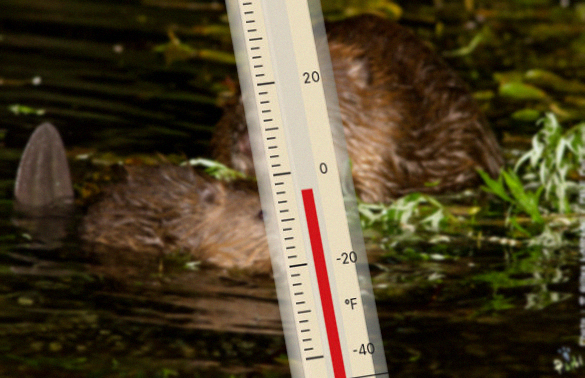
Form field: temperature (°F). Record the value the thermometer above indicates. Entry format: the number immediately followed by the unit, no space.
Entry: -4°F
